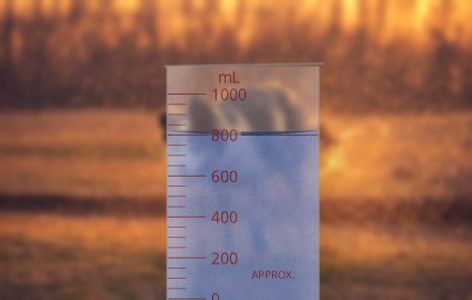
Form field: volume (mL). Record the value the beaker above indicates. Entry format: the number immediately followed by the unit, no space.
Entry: 800mL
